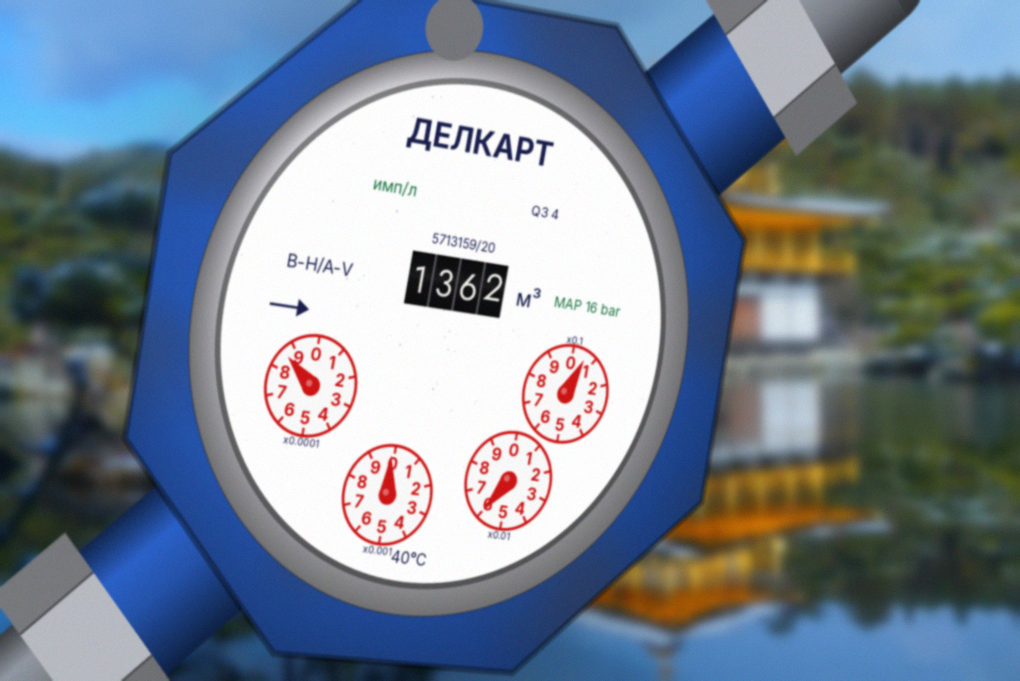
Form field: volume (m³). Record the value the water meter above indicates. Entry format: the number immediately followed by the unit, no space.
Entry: 1362.0598m³
